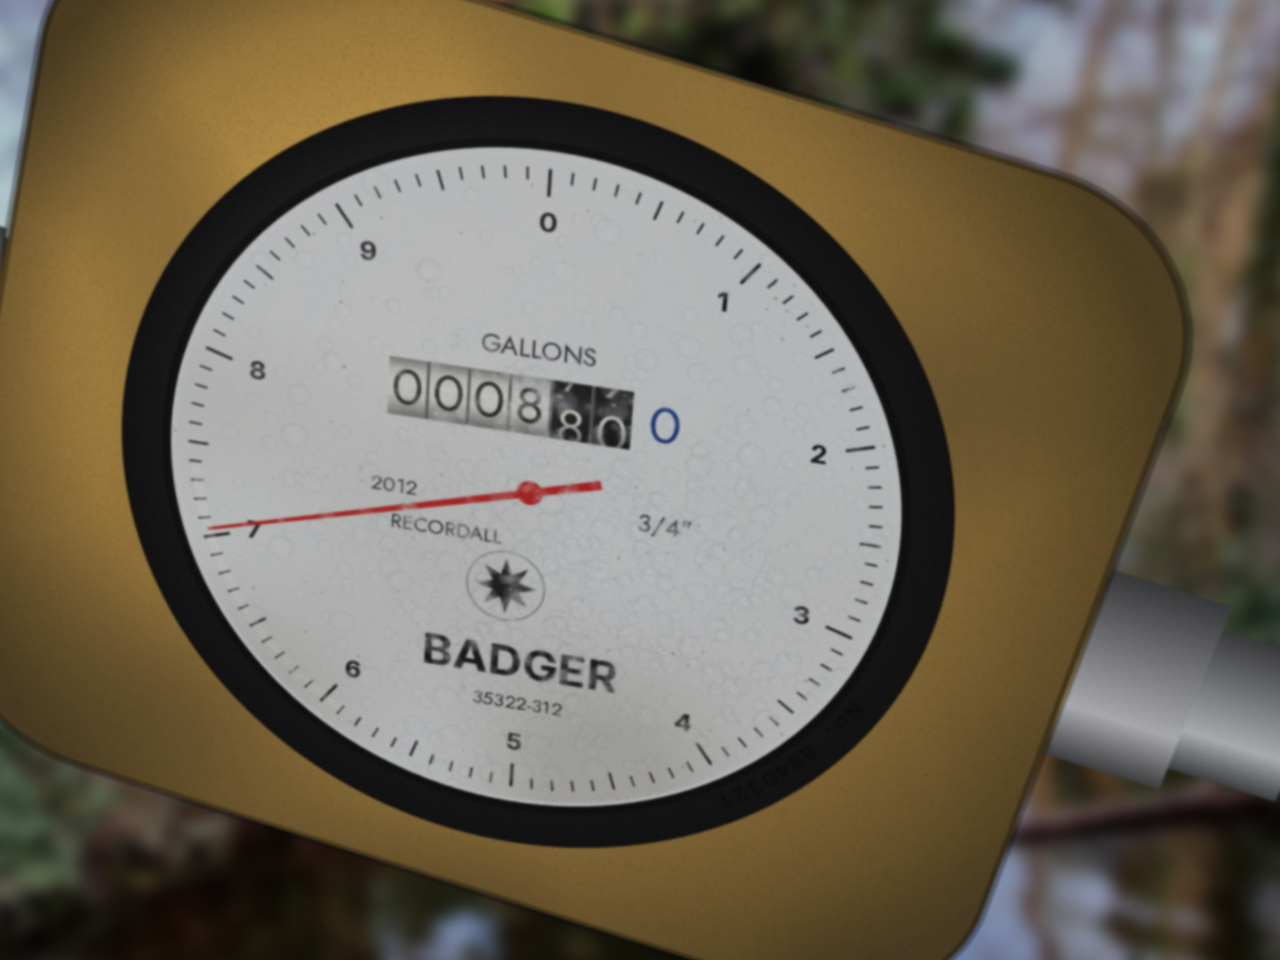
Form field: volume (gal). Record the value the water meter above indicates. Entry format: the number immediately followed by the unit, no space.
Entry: 8797.0gal
